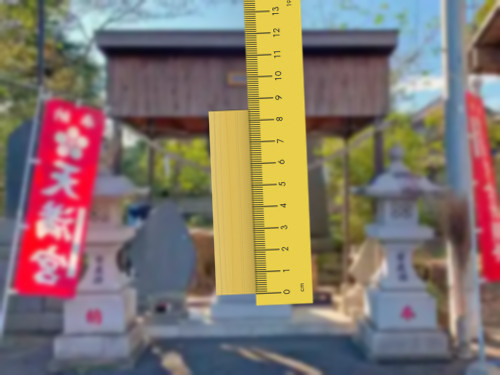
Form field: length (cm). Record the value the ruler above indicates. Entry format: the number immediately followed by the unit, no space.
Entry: 8.5cm
